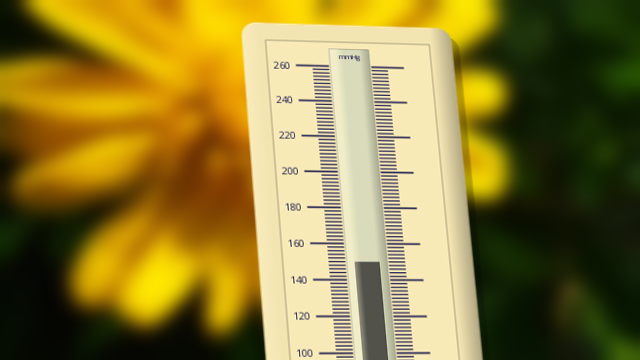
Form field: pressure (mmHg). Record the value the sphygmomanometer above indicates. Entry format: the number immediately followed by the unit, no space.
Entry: 150mmHg
